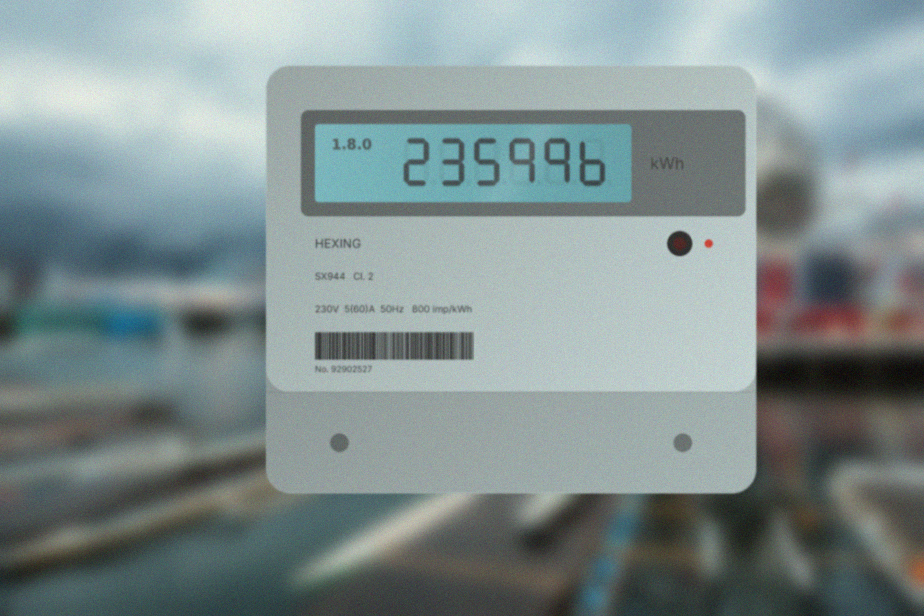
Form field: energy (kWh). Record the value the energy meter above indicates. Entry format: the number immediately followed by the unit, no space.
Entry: 235996kWh
